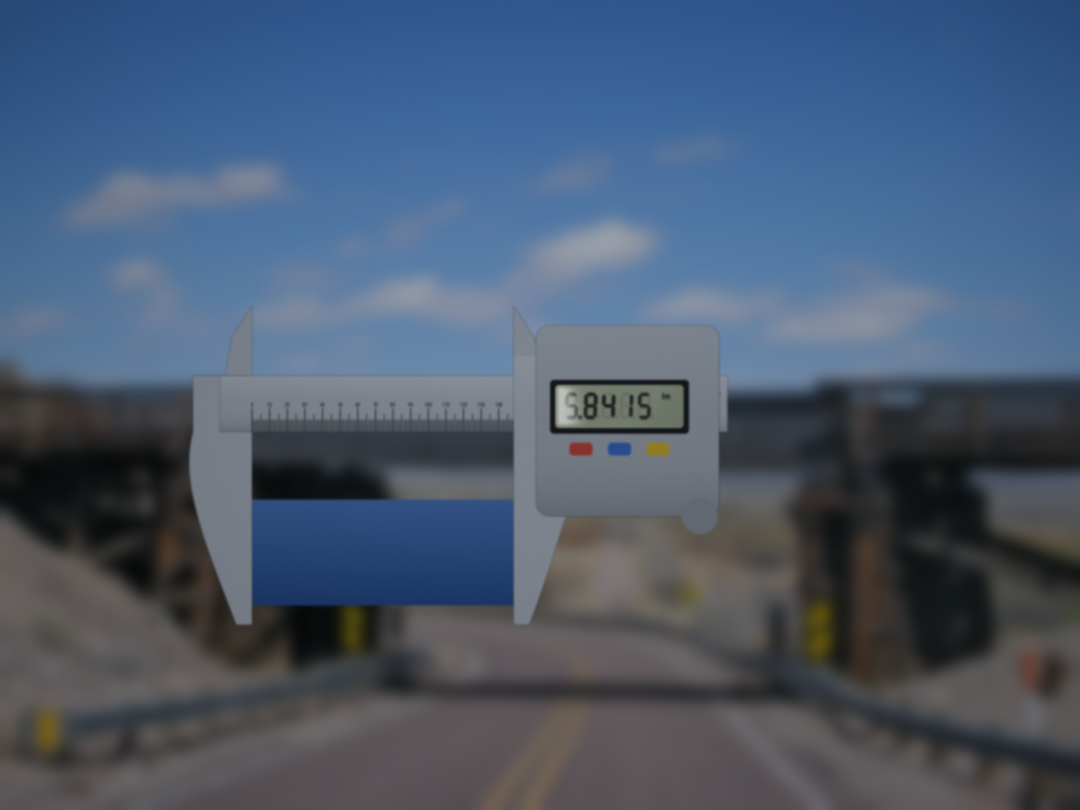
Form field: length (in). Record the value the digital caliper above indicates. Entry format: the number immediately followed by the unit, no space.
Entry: 5.8415in
